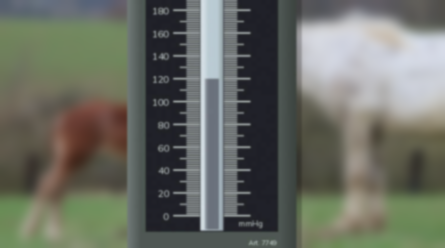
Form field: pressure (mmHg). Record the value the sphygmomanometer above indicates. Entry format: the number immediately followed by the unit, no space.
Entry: 120mmHg
